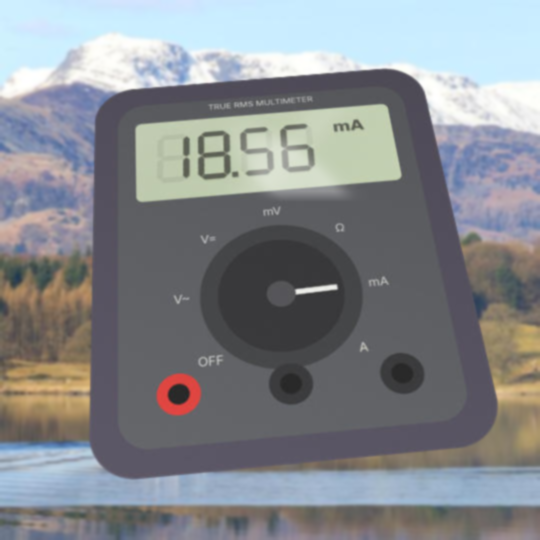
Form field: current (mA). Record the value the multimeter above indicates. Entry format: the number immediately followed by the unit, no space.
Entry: 18.56mA
